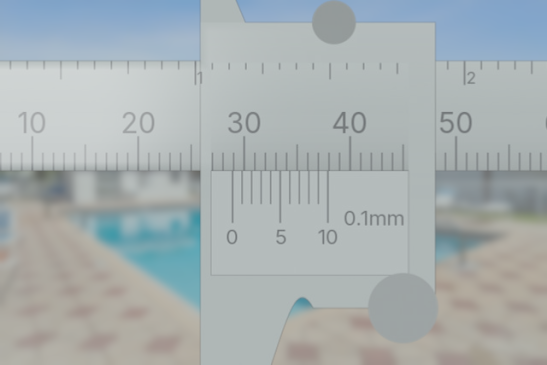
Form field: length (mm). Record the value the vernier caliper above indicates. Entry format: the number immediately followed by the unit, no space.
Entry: 28.9mm
